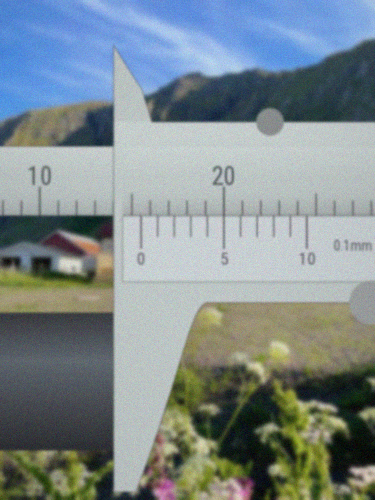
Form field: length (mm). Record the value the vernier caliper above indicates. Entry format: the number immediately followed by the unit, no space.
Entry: 15.5mm
